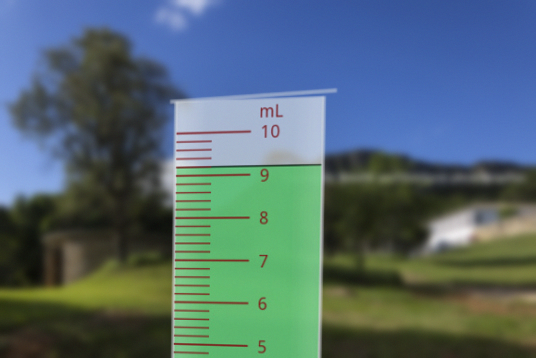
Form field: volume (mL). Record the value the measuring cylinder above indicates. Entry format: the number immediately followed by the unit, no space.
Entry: 9.2mL
